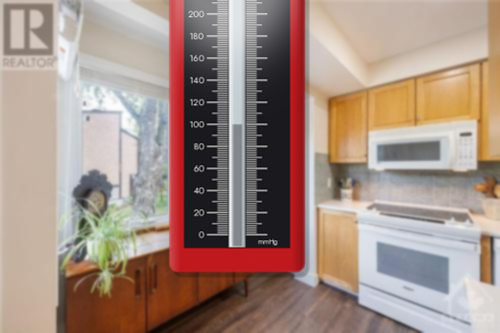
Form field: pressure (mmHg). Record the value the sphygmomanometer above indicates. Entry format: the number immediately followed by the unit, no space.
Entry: 100mmHg
